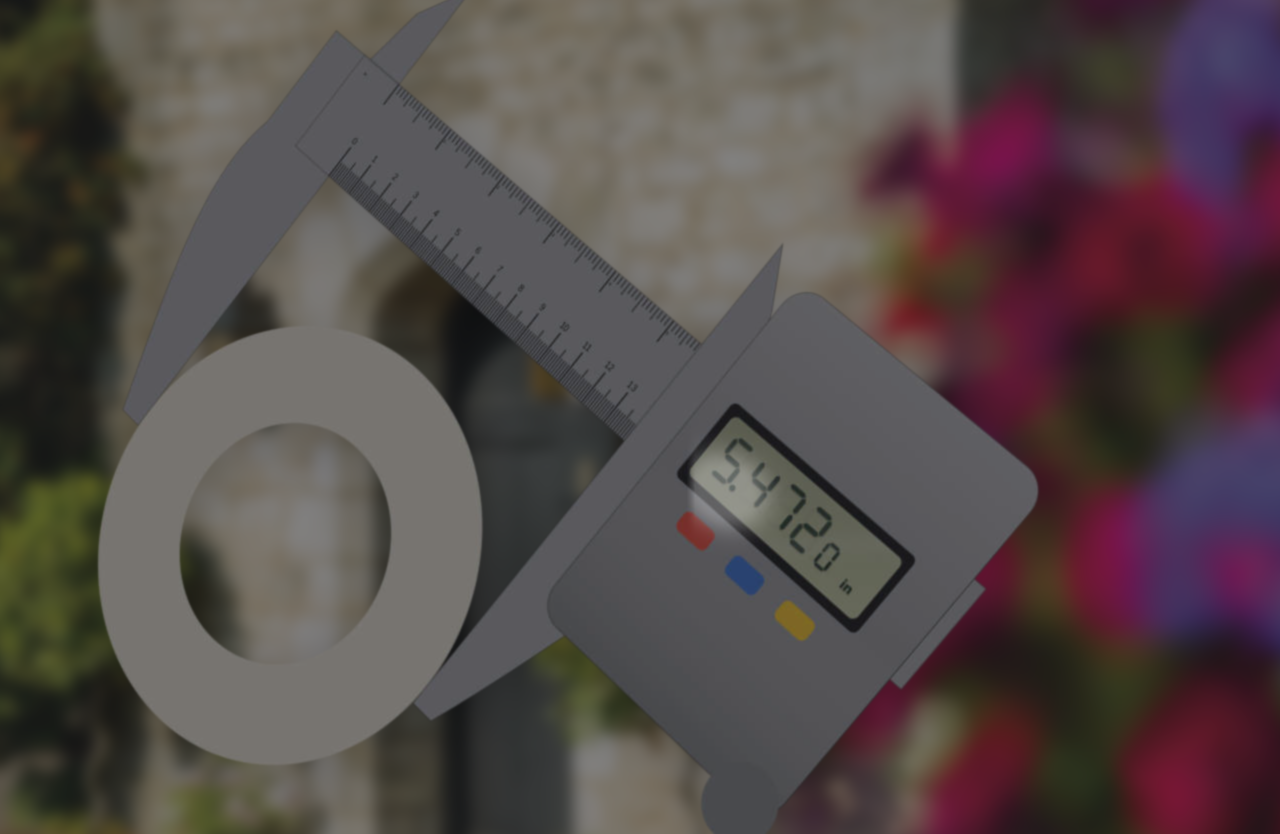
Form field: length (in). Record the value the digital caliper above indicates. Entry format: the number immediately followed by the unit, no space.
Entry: 5.4720in
